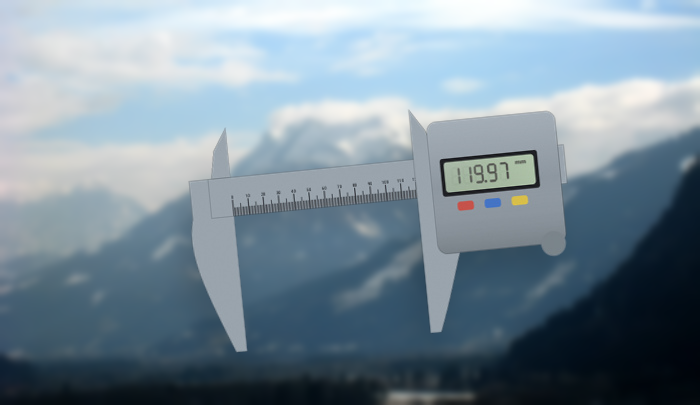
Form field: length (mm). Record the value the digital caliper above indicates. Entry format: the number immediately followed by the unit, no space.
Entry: 119.97mm
